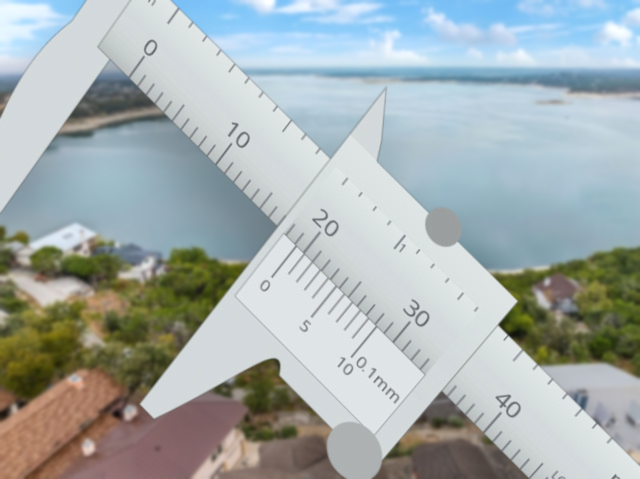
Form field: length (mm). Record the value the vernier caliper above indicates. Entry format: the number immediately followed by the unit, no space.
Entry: 19.2mm
